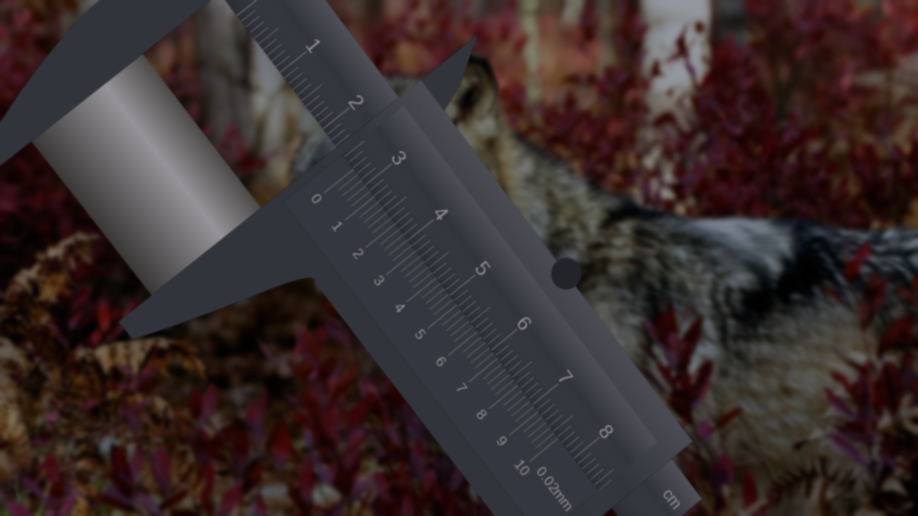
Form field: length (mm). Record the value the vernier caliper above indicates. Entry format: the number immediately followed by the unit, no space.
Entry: 27.2mm
